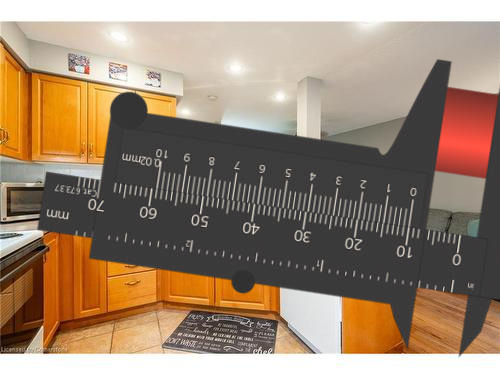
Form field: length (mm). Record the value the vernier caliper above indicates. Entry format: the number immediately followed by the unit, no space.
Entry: 10.0mm
